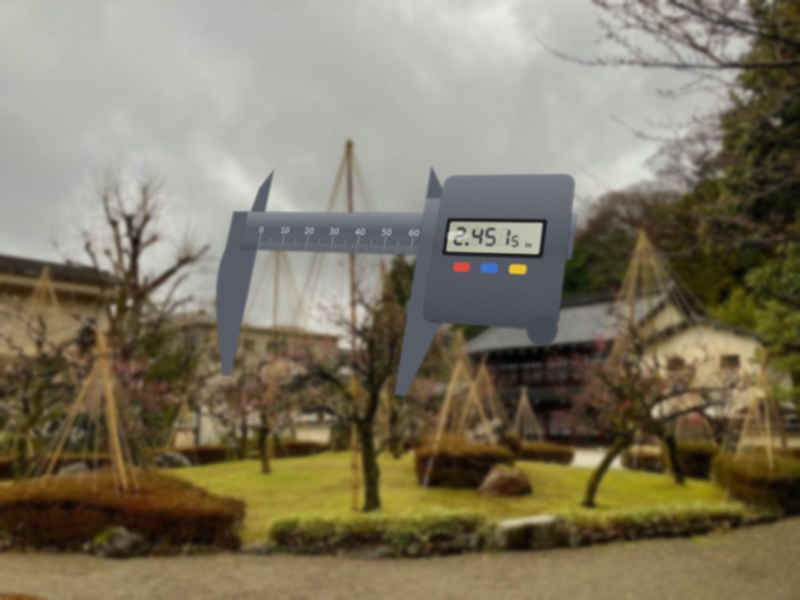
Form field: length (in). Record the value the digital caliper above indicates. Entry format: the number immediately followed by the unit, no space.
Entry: 2.4515in
